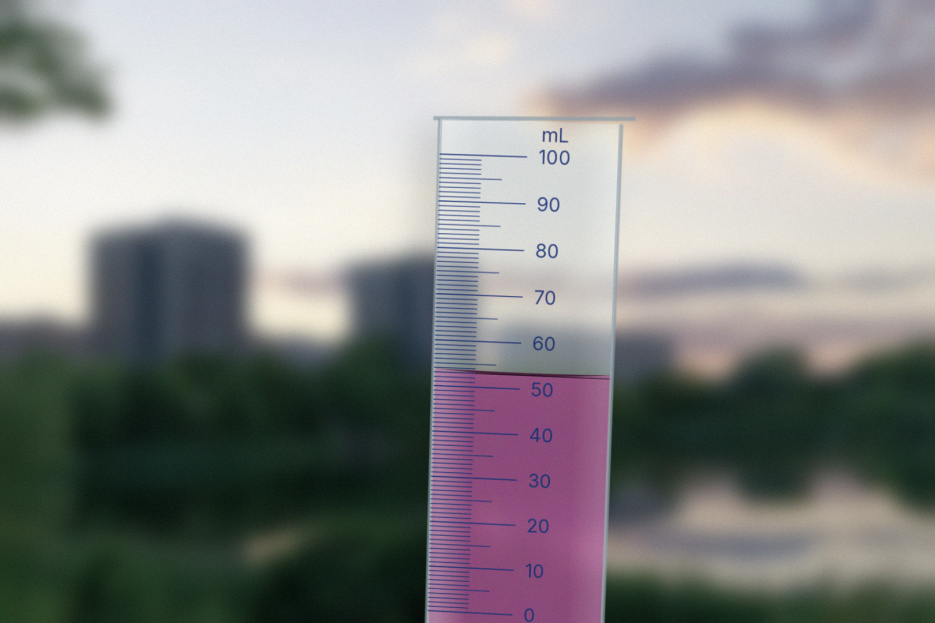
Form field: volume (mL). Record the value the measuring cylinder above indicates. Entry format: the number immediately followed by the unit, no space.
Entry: 53mL
